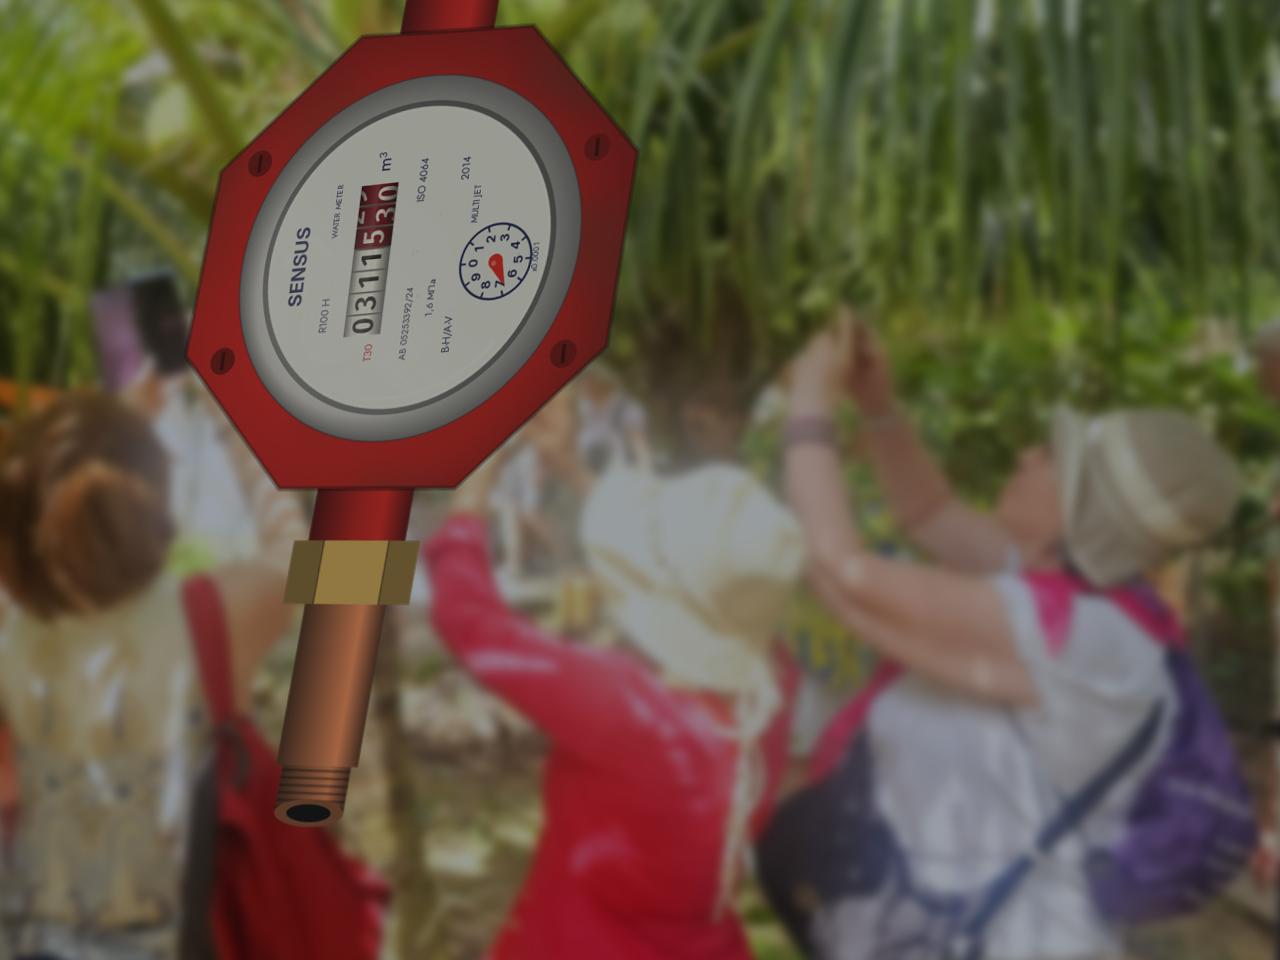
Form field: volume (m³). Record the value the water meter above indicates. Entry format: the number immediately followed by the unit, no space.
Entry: 311.5296m³
